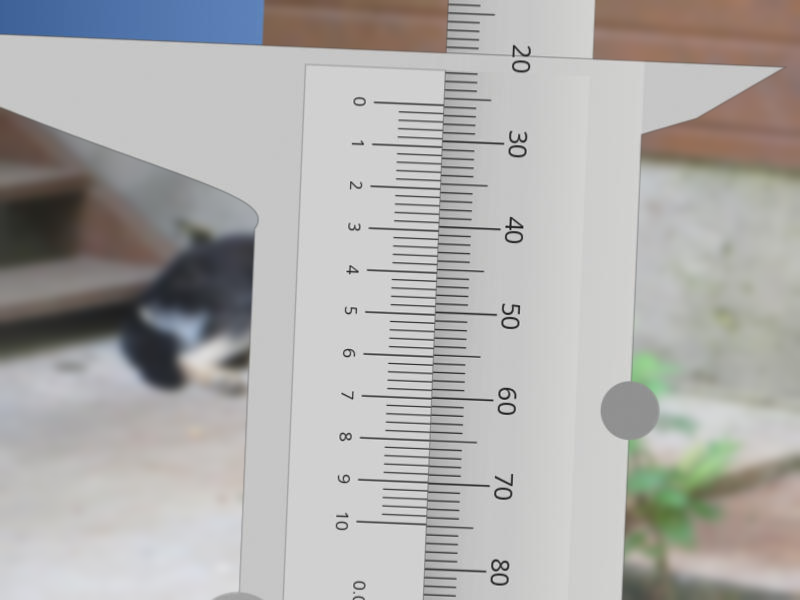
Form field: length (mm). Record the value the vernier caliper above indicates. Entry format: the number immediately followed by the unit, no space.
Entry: 25.8mm
